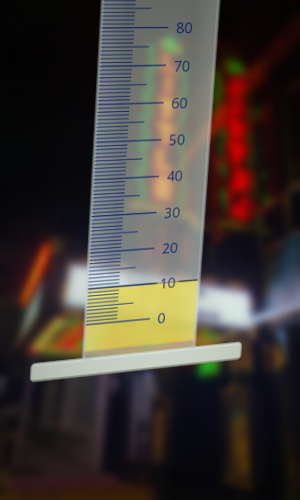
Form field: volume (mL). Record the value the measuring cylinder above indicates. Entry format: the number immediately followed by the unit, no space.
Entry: 10mL
